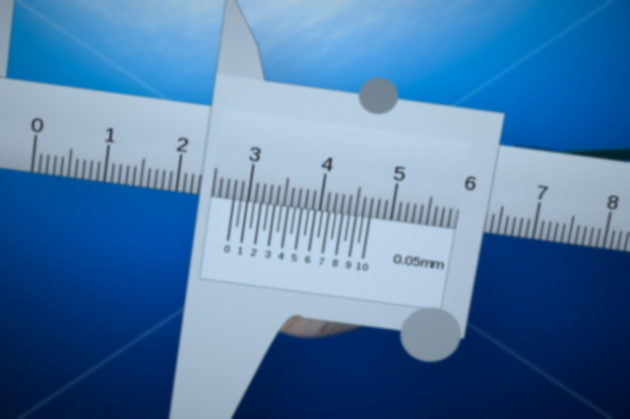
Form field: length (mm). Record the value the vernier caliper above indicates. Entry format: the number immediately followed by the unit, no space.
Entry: 28.0mm
